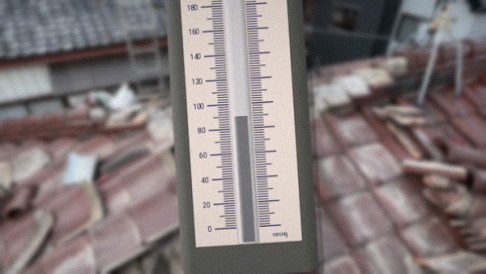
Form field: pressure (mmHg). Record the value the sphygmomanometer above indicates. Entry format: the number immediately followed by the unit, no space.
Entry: 90mmHg
